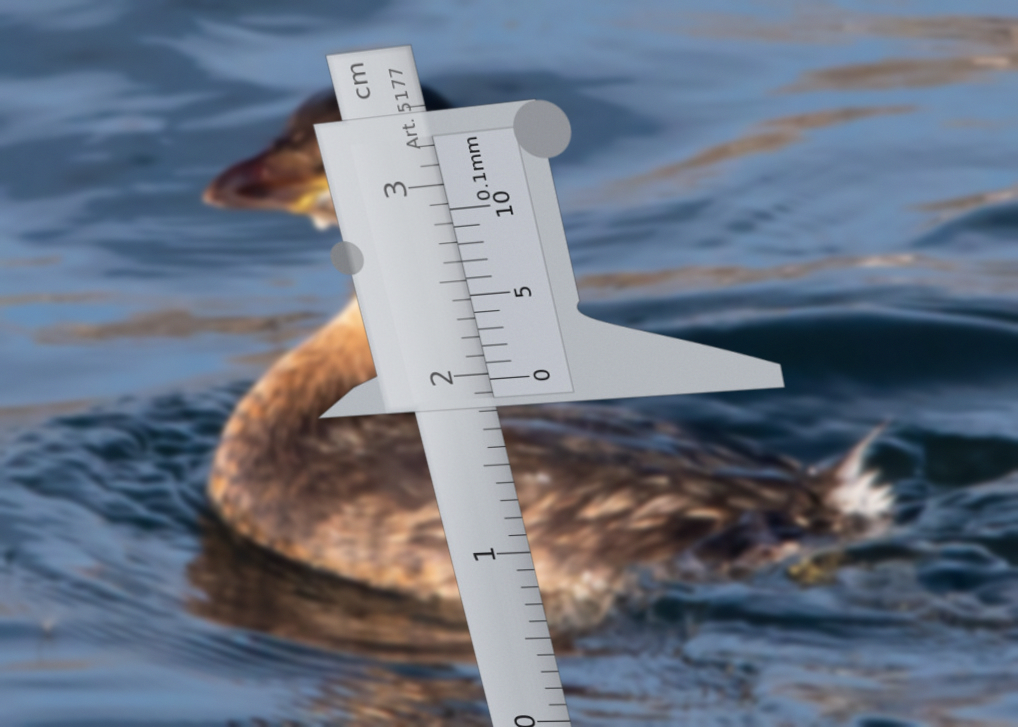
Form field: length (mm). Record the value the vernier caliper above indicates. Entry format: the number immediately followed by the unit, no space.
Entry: 19.7mm
